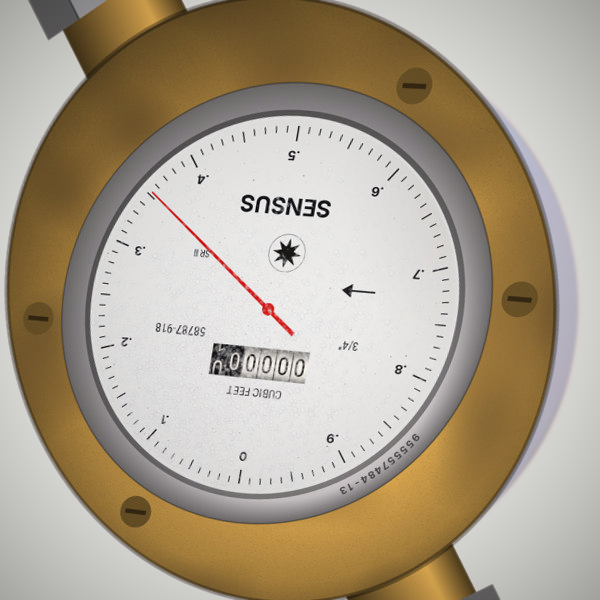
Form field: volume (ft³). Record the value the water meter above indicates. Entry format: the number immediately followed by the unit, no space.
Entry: 0.35ft³
